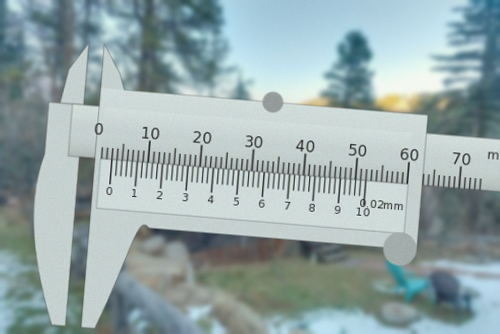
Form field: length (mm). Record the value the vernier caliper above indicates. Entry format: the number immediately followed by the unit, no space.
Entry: 3.0mm
